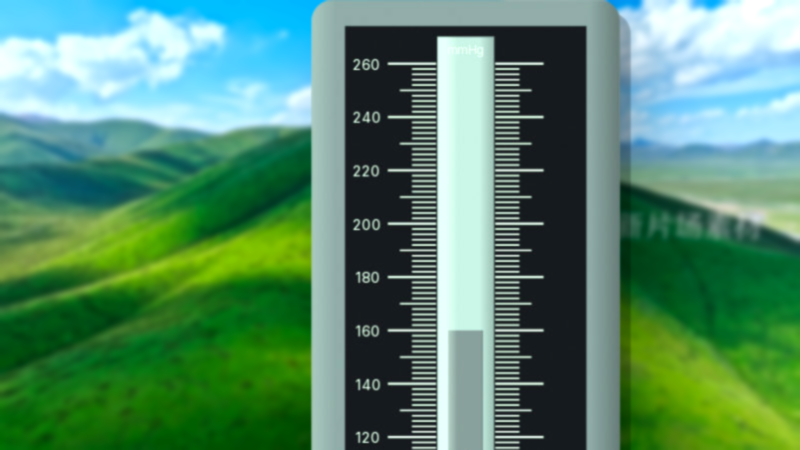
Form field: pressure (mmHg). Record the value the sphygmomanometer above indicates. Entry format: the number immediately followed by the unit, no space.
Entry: 160mmHg
